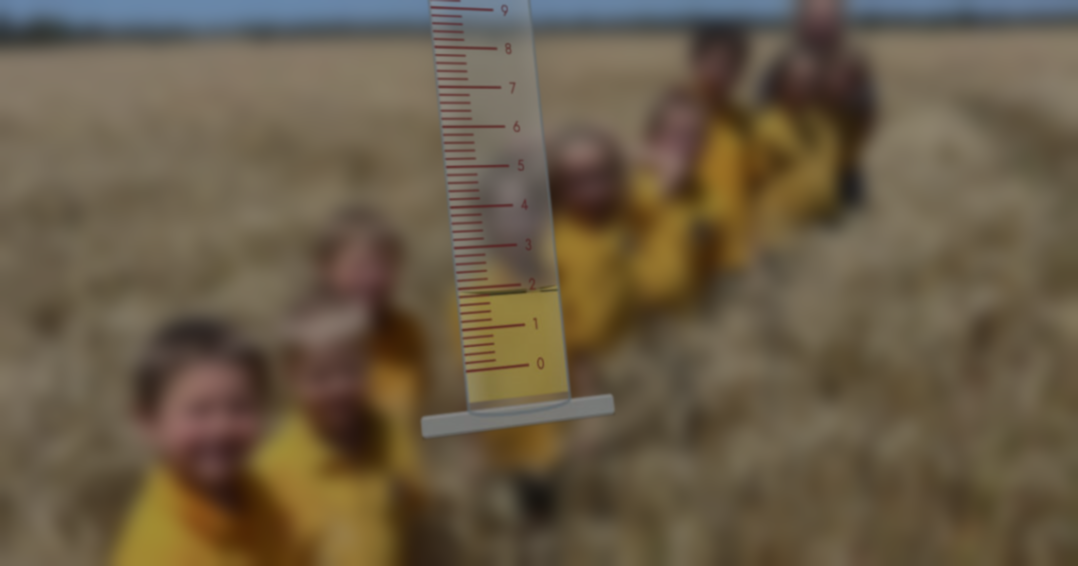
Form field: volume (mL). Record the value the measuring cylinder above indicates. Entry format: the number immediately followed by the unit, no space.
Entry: 1.8mL
